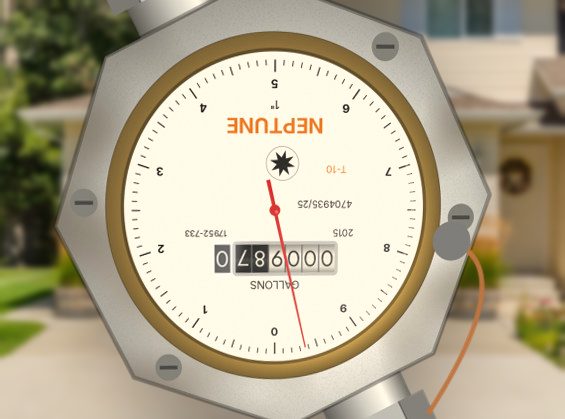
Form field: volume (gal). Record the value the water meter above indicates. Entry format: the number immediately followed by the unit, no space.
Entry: 9869.6gal
